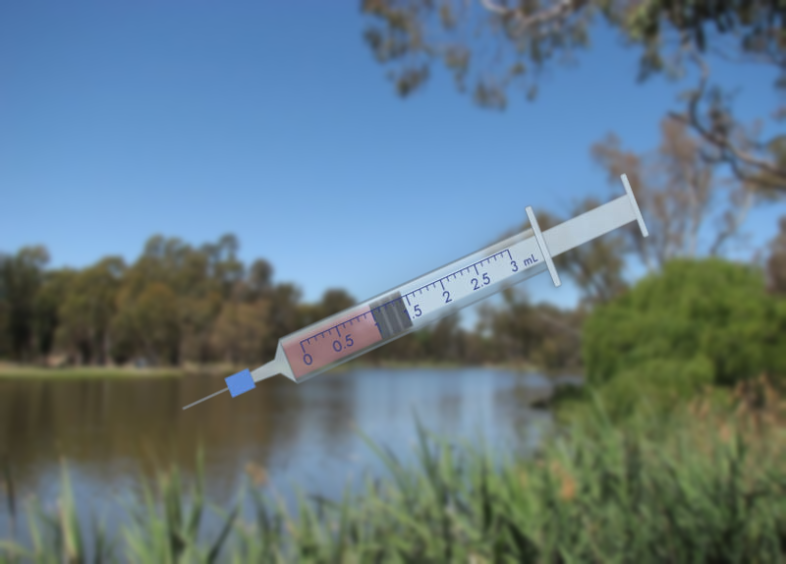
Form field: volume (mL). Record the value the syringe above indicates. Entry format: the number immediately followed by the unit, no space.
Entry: 1mL
